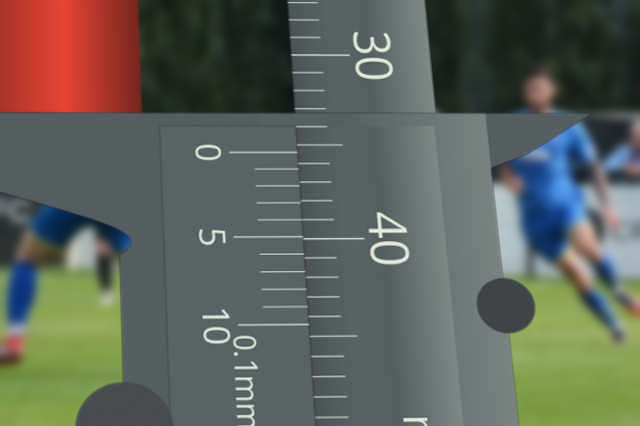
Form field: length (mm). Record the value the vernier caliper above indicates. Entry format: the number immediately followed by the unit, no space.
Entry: 35.4mm
